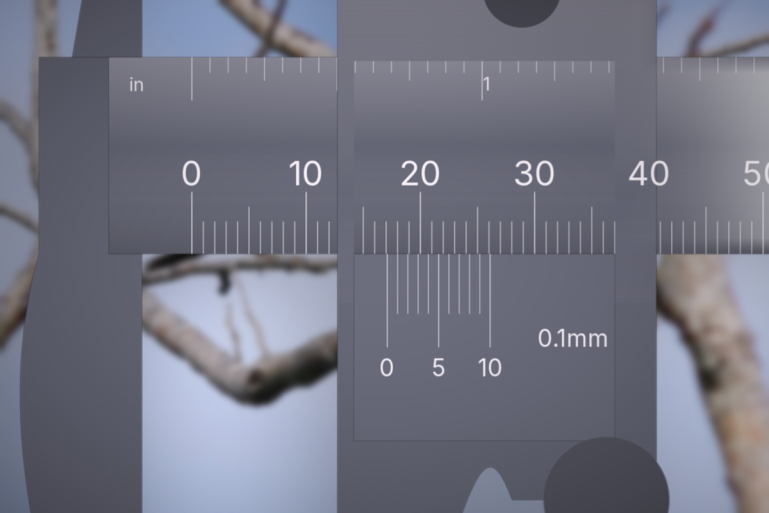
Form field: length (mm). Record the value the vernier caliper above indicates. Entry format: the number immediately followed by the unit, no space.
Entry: 17.1mm
